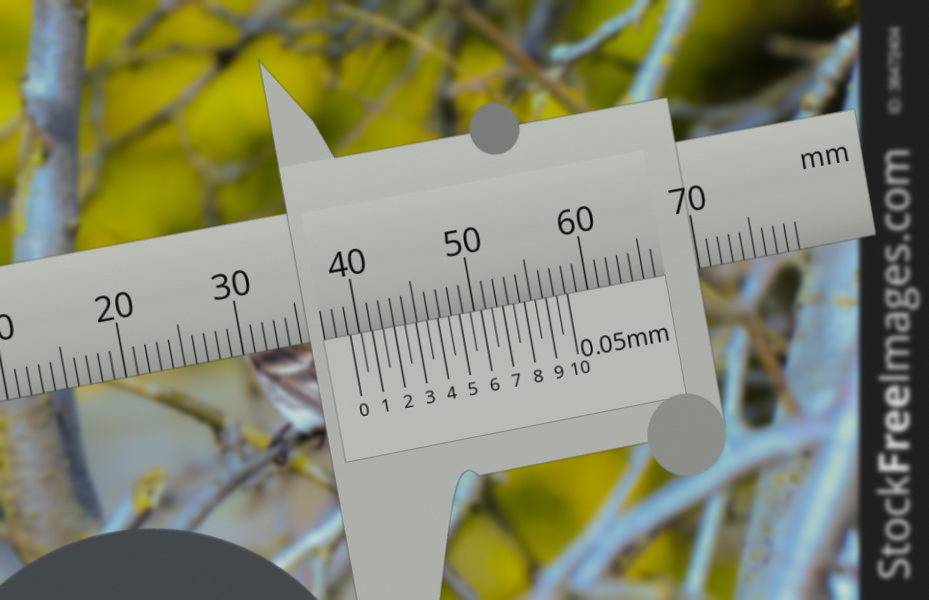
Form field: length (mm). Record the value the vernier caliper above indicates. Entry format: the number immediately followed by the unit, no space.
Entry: 39.2mm
